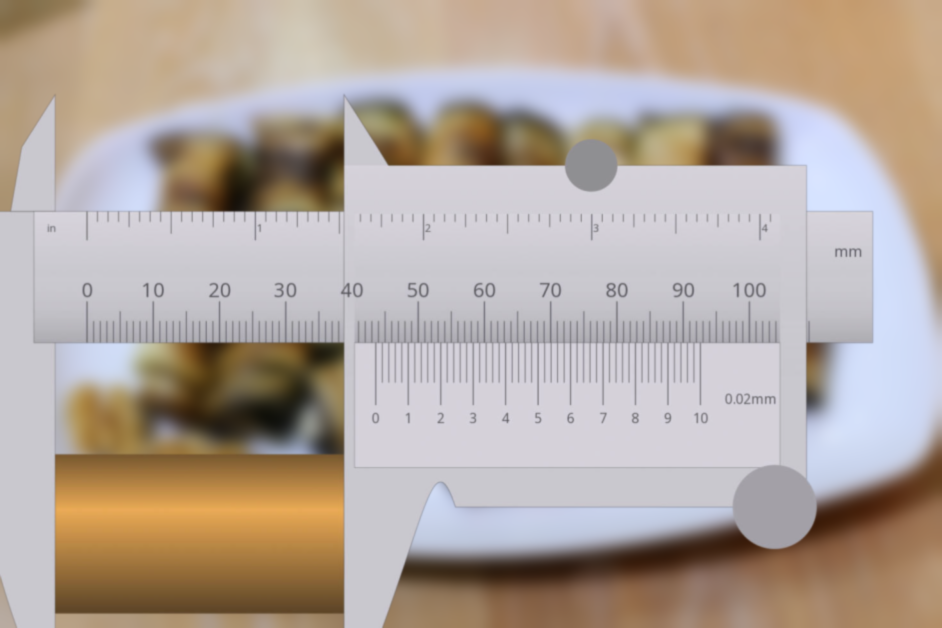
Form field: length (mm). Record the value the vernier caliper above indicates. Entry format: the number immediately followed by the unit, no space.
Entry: 43.6mm
